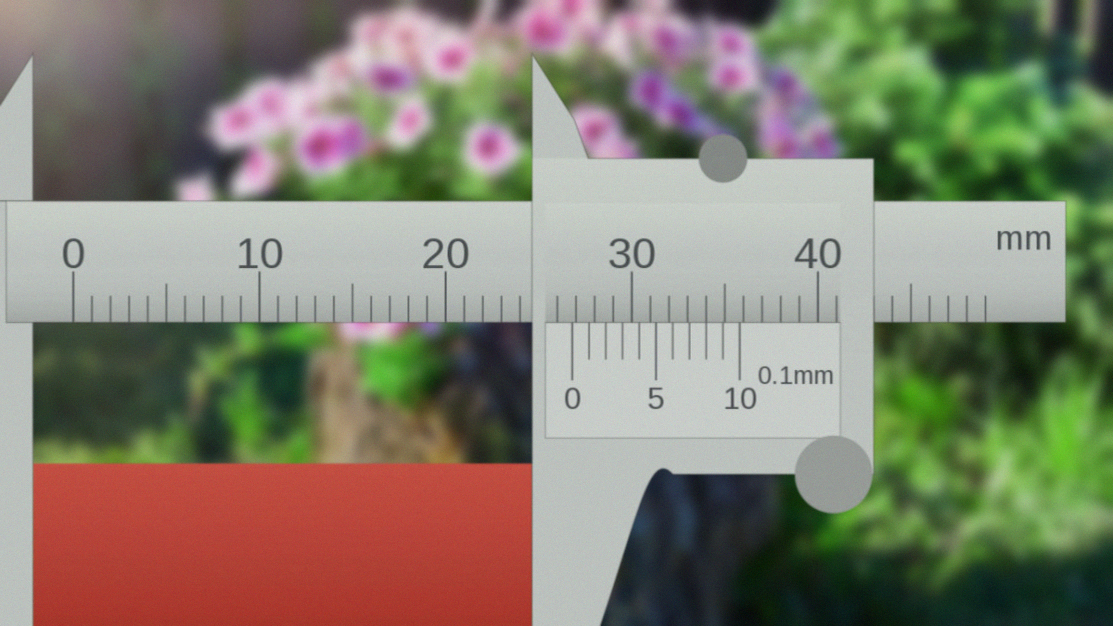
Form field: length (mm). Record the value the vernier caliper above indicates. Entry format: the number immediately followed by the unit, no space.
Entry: 26.8mm
